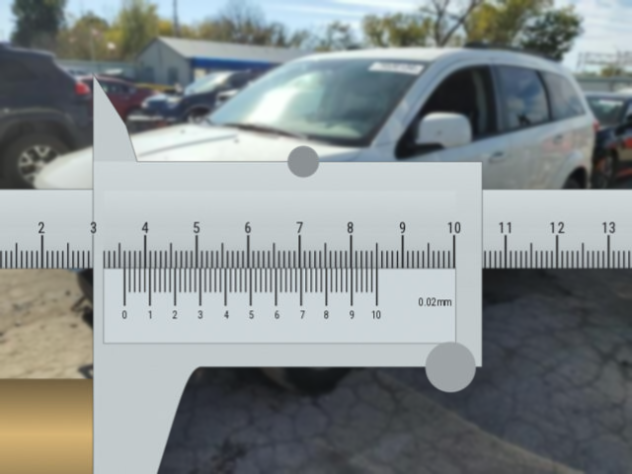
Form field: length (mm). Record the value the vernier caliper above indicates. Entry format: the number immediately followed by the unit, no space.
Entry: 36.0mm
